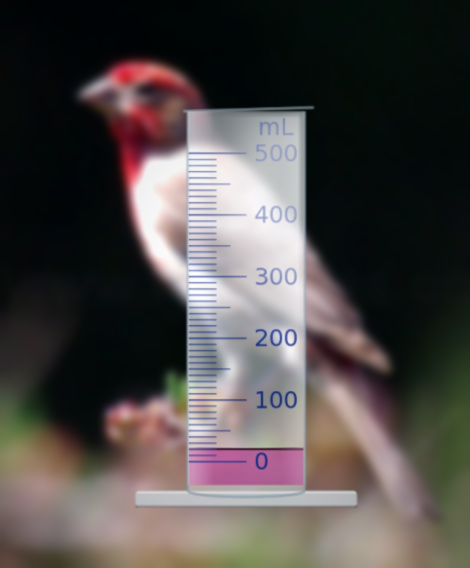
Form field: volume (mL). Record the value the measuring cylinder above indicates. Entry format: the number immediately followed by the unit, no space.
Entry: 20mL
